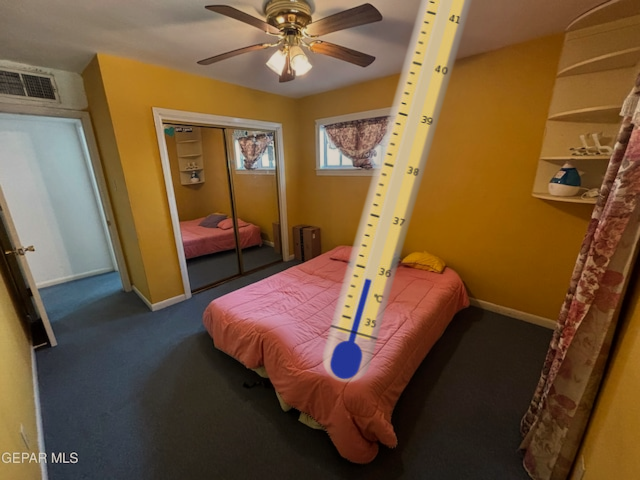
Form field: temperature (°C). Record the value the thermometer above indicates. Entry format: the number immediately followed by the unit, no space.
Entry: 35.8°C
